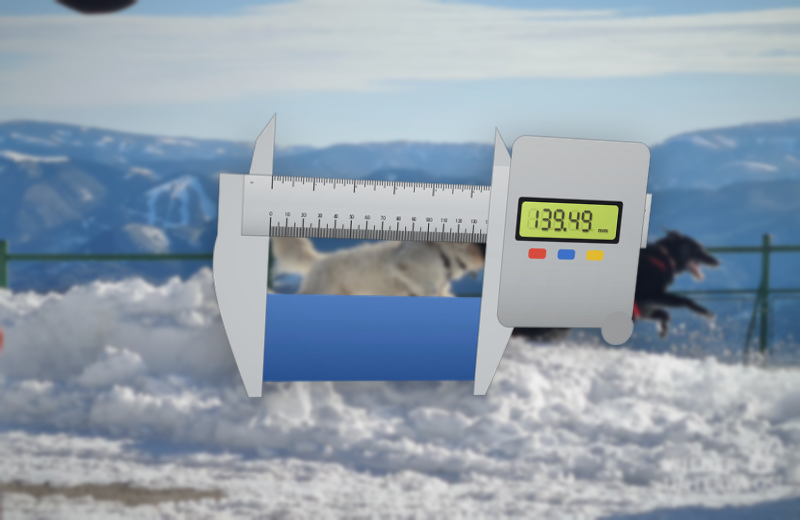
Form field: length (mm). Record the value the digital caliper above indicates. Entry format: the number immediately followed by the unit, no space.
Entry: 139.49mm
